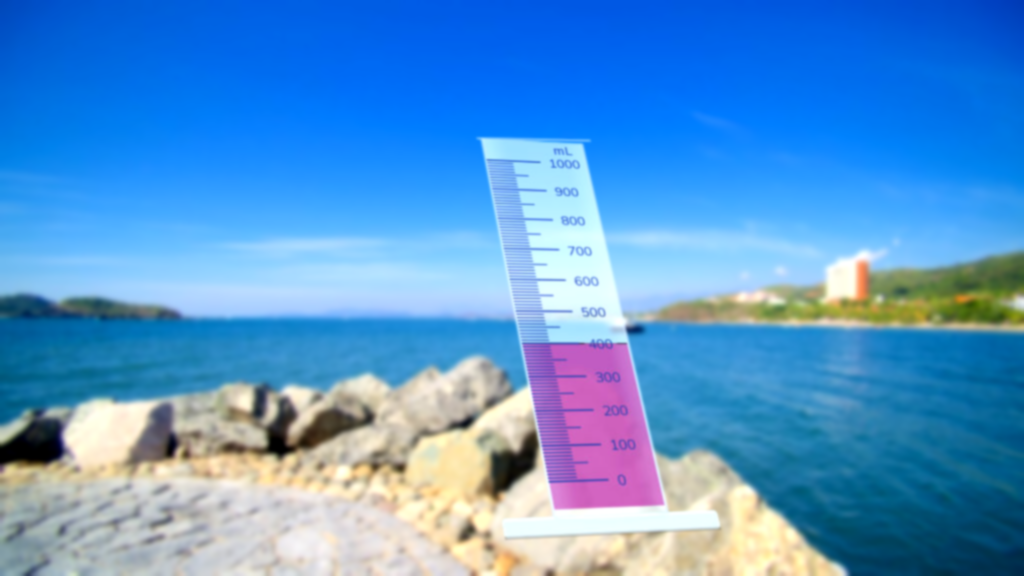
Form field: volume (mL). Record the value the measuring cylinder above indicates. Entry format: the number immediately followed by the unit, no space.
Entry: 400mL
